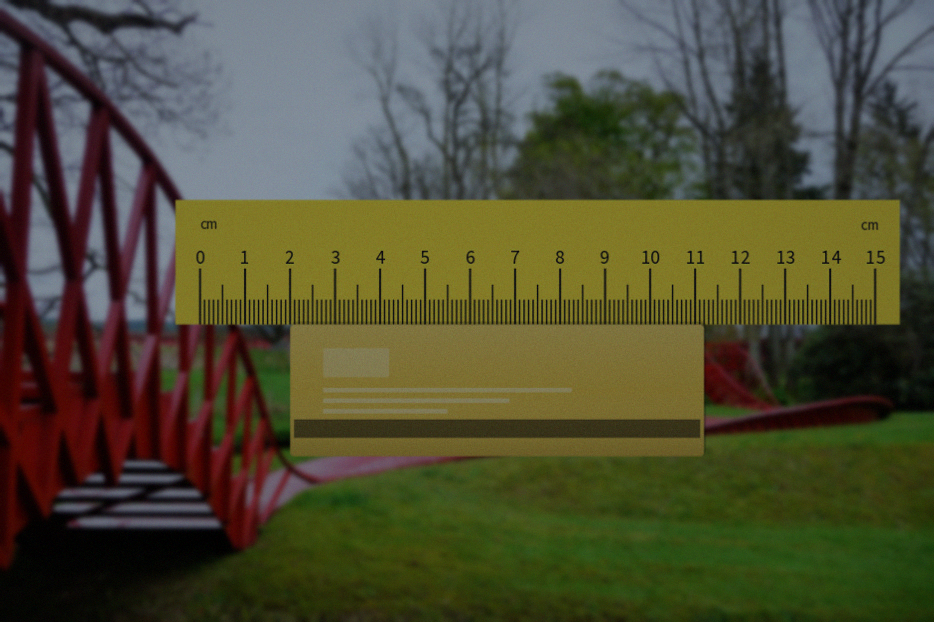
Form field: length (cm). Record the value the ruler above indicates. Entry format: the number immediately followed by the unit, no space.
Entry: 9.2cm
